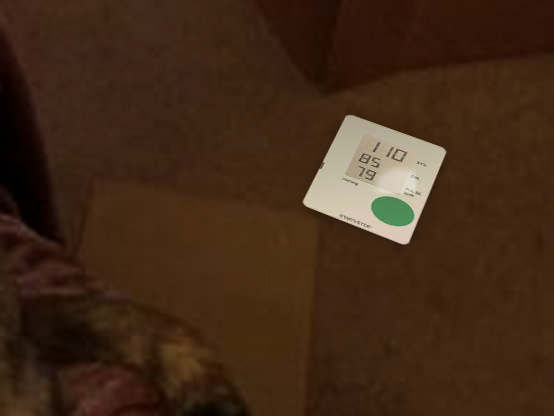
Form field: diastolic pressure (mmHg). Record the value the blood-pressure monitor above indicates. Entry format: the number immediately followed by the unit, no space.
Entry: 85mmHg
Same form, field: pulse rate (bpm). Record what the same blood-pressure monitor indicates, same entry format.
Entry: 79bpm
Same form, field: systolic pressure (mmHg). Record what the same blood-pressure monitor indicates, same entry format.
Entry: 110mmHg
